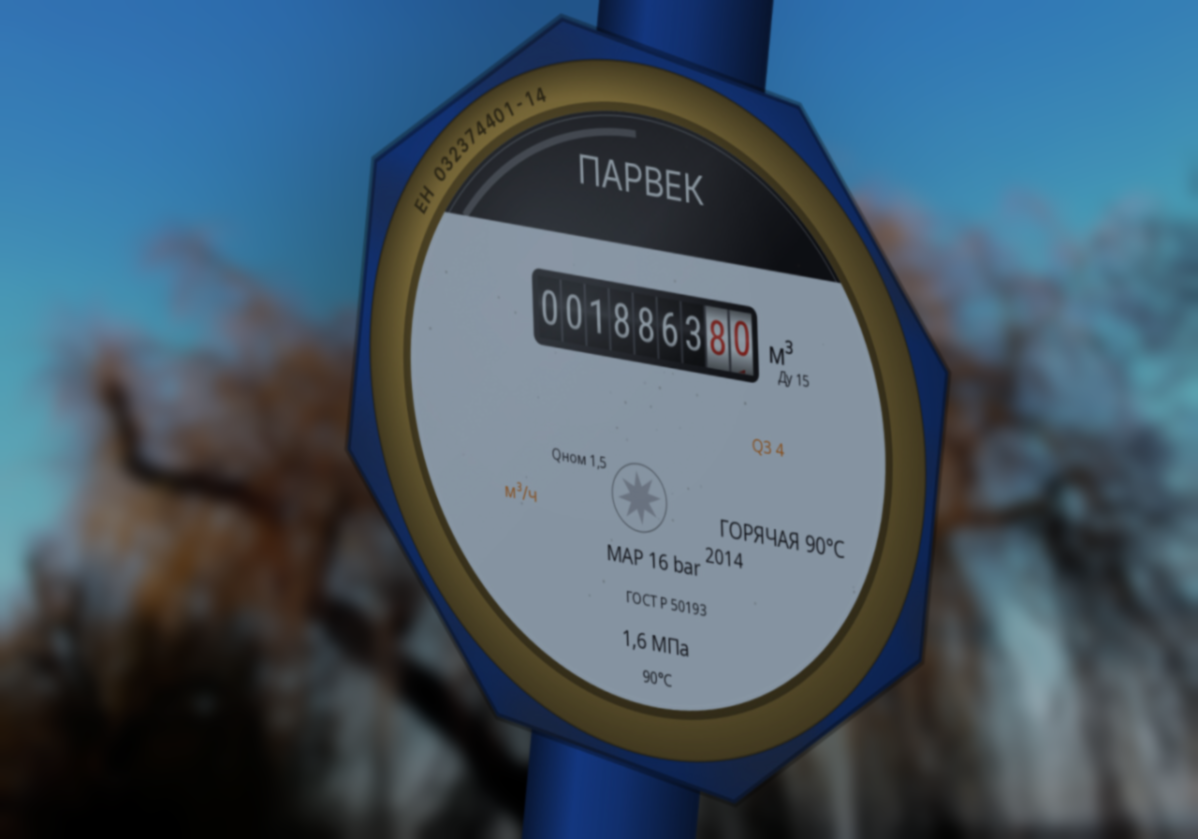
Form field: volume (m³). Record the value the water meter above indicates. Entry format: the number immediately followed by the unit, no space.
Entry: 18863.80m³
